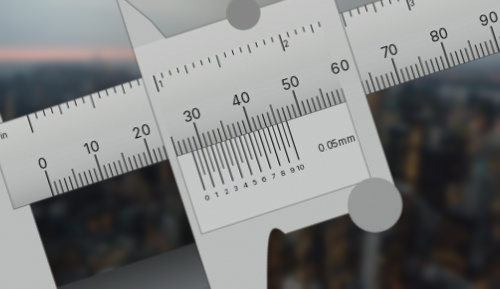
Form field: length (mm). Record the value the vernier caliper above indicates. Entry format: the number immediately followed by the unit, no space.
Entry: 28.0mm
